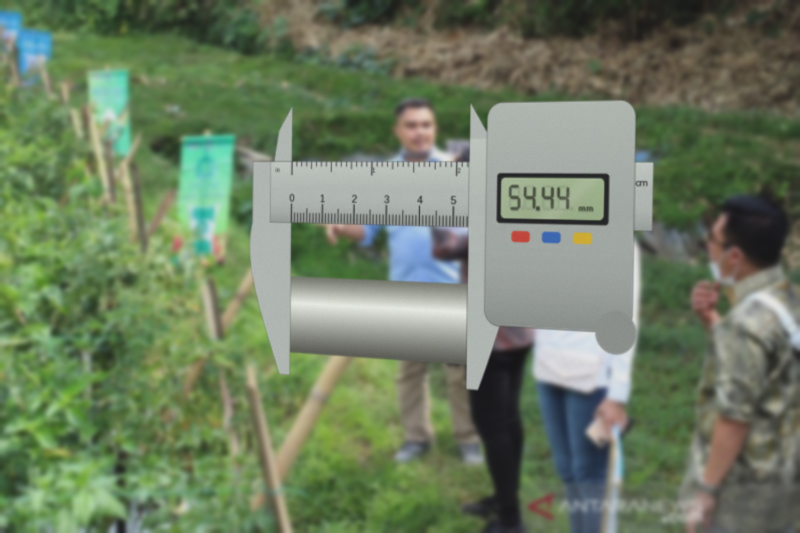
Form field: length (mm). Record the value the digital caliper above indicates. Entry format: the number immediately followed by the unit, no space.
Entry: 54.44mm
